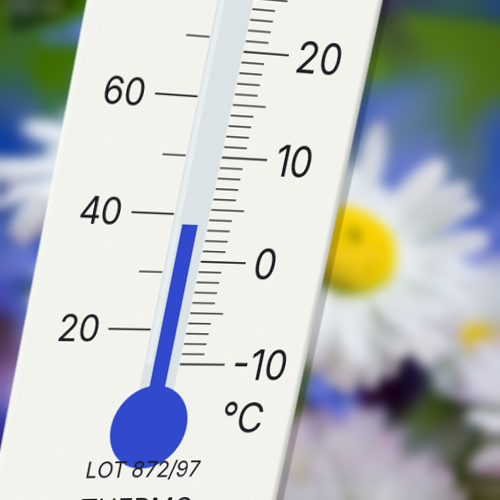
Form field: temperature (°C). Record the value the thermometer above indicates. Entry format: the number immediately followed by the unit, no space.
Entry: 3.5°C
